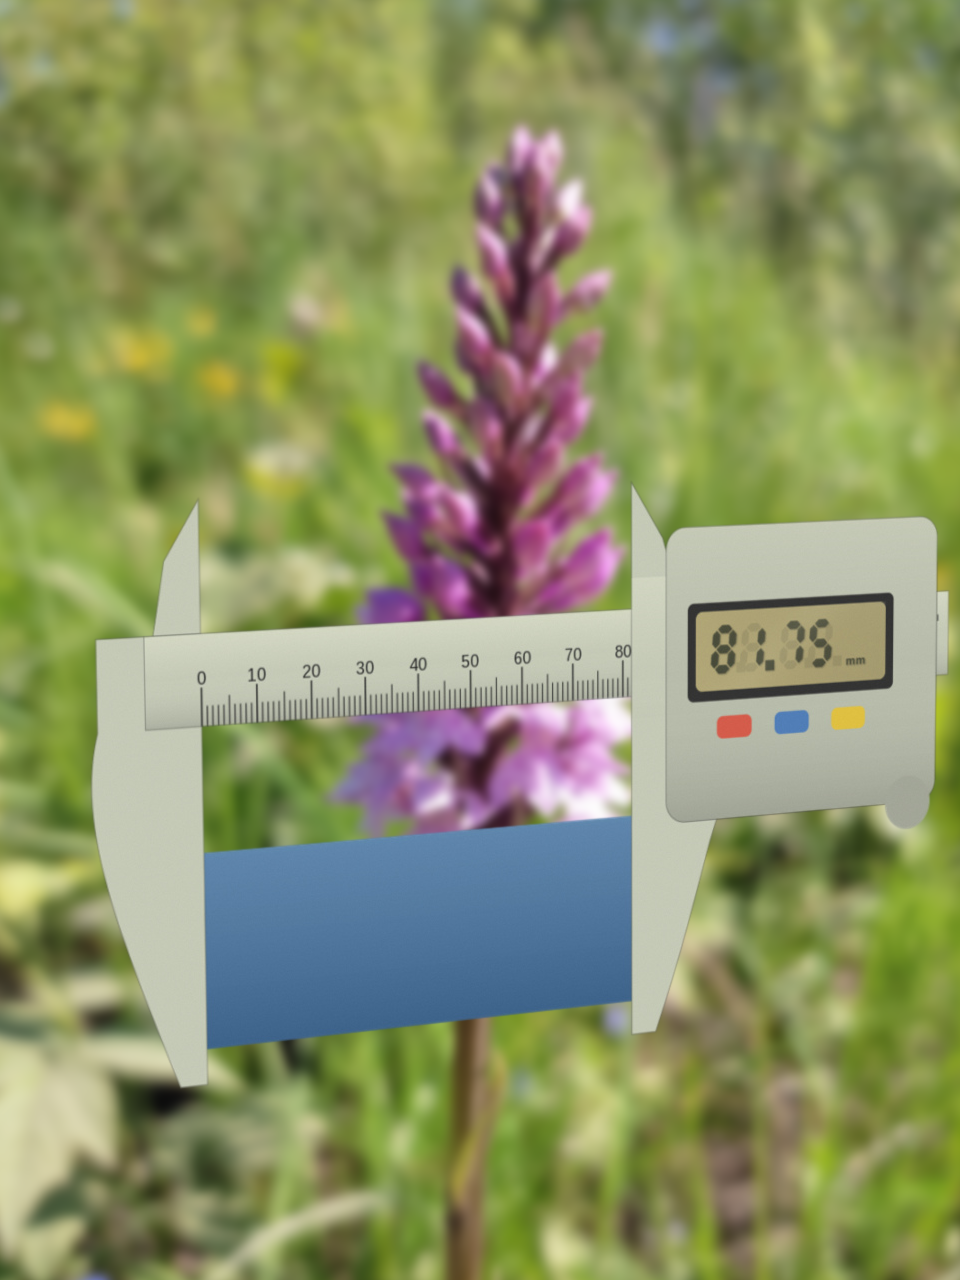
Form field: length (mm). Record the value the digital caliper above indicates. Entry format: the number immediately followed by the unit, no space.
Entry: 81.75mm
